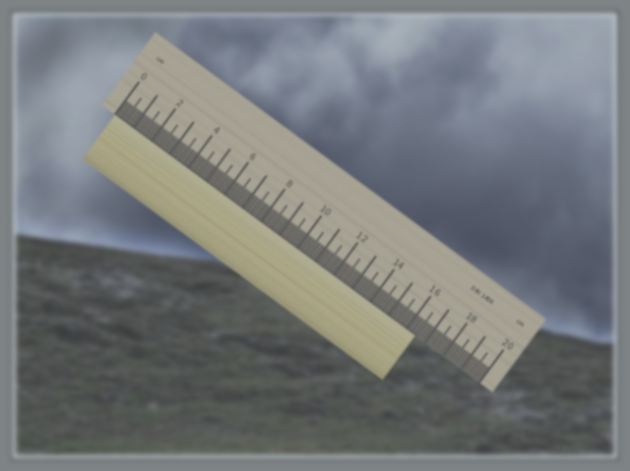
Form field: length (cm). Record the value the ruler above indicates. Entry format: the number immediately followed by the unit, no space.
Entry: 16.5cm
